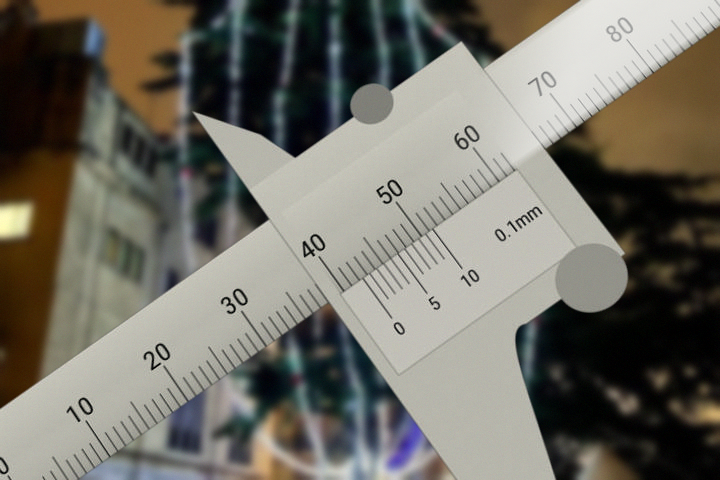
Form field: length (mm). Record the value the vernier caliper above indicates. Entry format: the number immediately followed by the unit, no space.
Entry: 42.4mm
